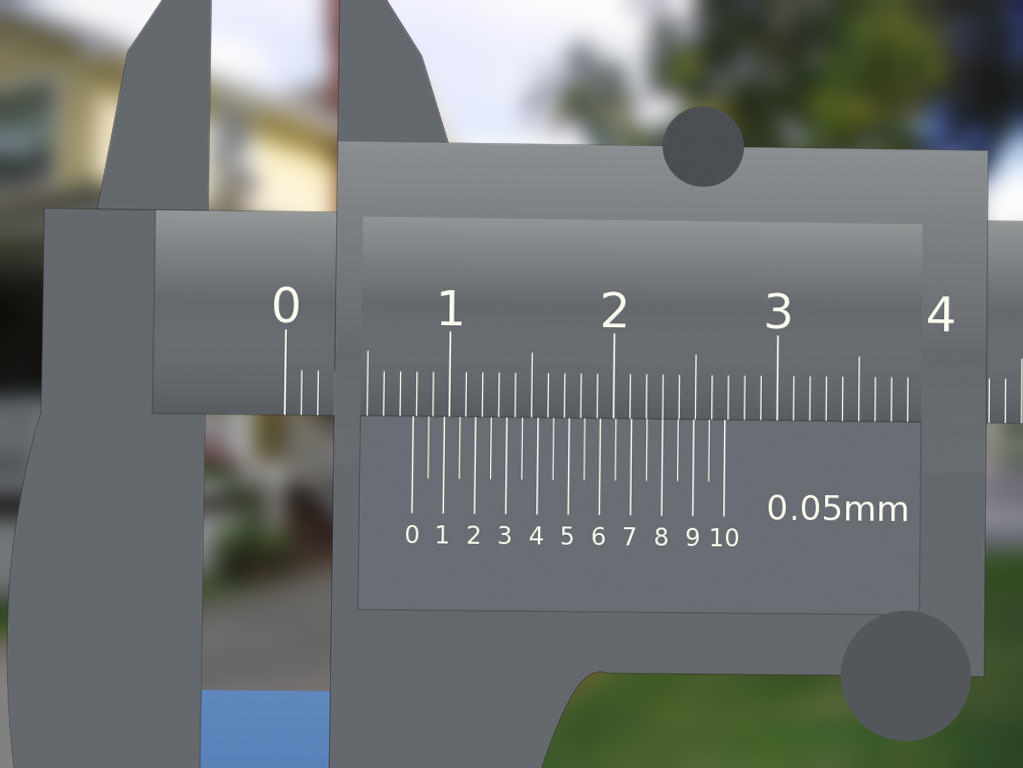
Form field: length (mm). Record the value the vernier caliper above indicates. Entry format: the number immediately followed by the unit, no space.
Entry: 7.8mm
